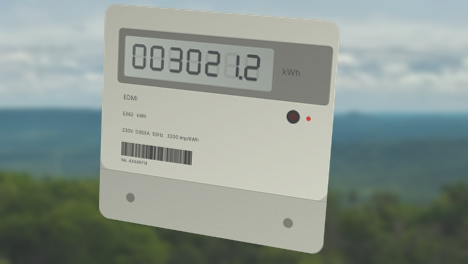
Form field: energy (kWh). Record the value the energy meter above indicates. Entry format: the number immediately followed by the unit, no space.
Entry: 3021.2kWh
